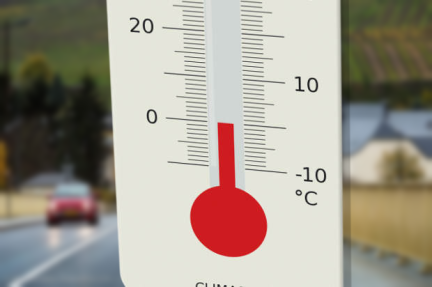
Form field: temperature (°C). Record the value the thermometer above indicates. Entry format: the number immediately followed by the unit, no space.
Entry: 0°C
